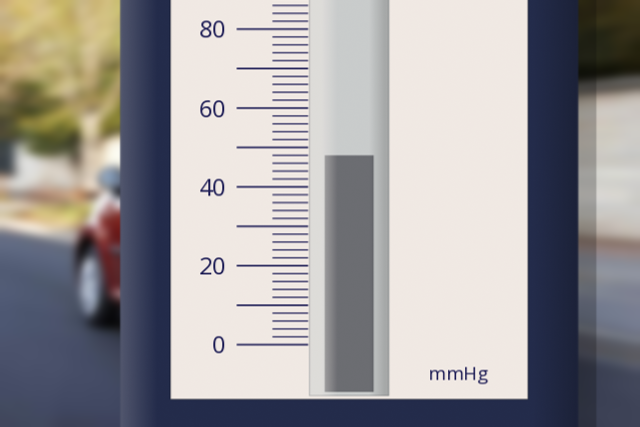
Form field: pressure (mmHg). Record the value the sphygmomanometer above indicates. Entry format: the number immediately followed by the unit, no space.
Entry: 48mmHg
